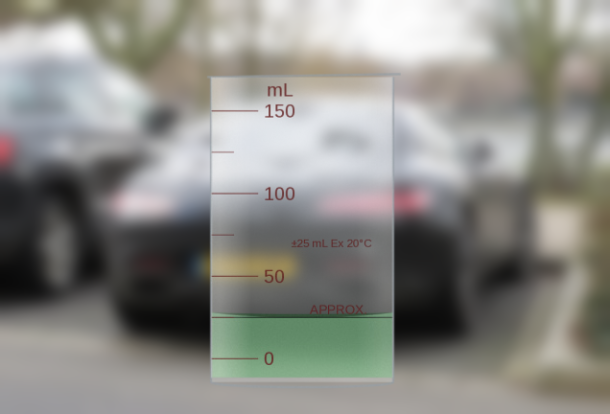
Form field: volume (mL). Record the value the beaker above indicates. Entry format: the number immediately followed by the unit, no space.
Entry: 25mL
